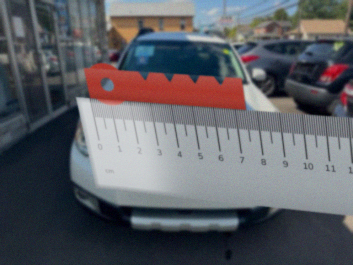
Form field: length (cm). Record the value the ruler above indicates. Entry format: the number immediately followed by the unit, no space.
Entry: 7.5cm
